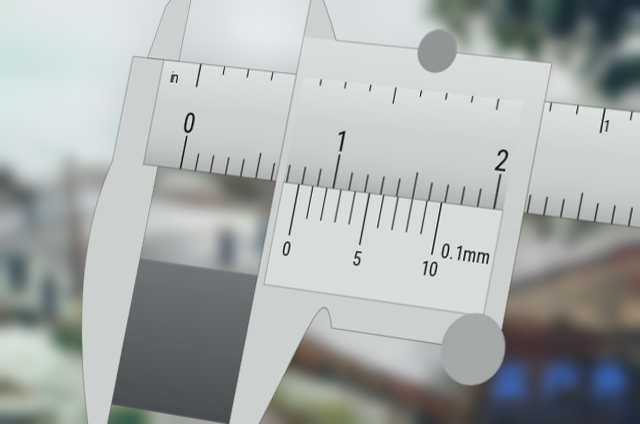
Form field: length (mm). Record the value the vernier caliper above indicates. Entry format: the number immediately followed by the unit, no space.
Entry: 7.8mm
